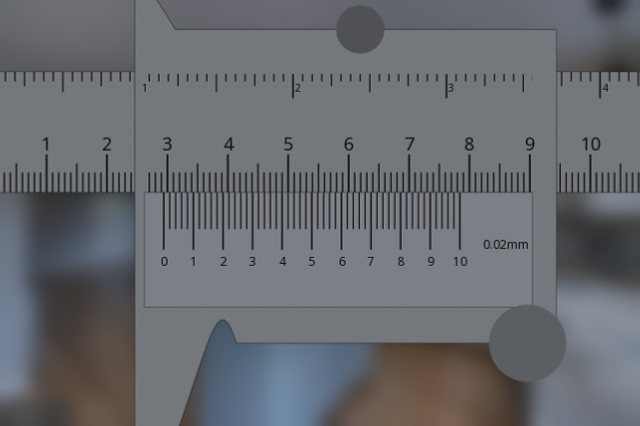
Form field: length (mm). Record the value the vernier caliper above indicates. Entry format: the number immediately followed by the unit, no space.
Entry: 29.4mm
